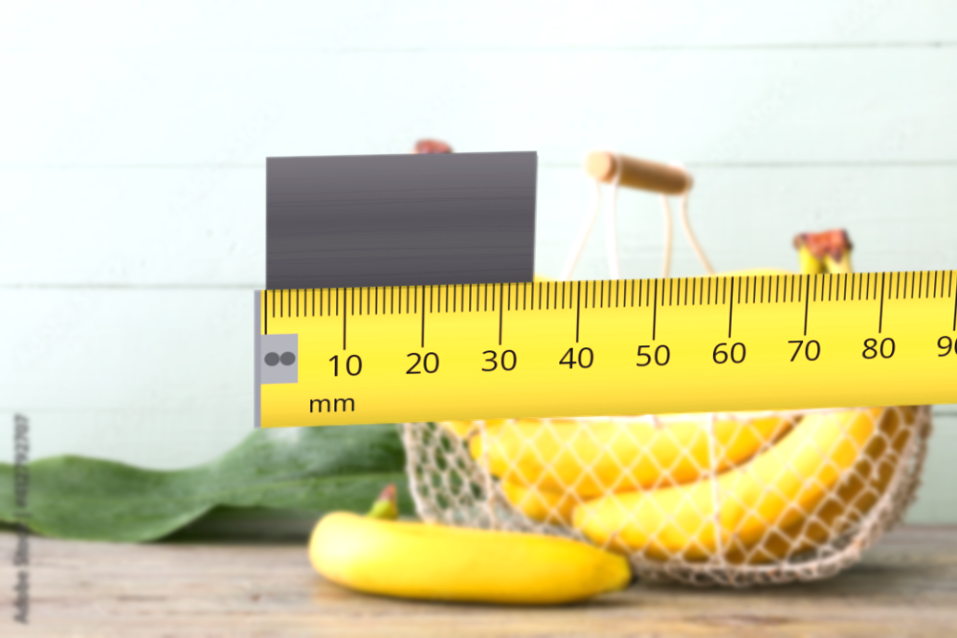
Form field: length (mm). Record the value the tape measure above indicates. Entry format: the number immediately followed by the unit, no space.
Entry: 34mm
